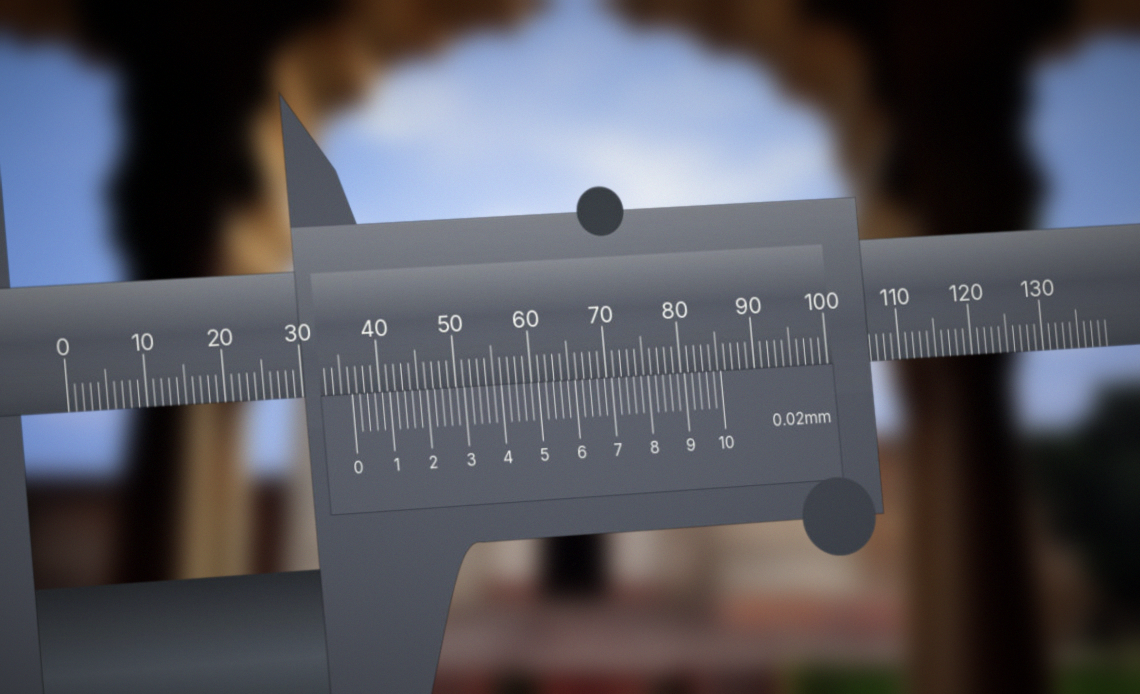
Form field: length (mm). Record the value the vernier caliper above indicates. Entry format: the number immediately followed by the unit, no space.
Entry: 36.4mm
